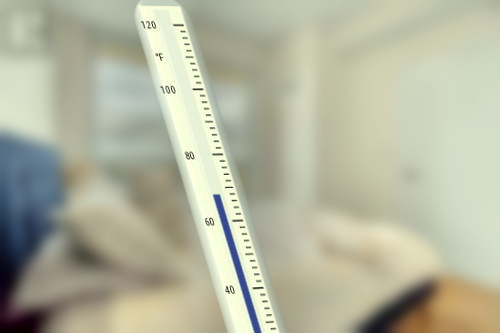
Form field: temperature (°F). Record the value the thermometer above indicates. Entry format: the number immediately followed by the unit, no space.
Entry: 68°F
